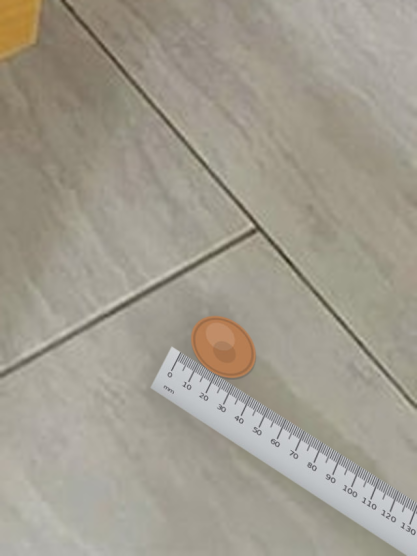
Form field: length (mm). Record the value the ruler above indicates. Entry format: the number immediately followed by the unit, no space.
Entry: 35mm
